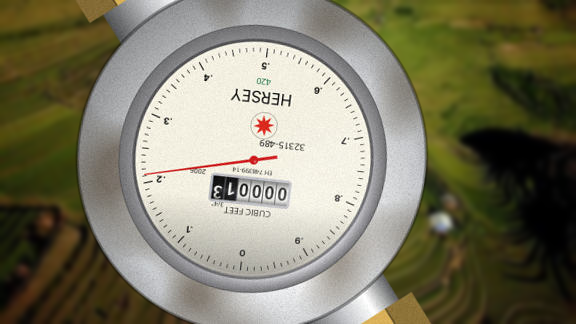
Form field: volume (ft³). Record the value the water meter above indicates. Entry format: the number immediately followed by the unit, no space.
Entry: 13.21ft³
